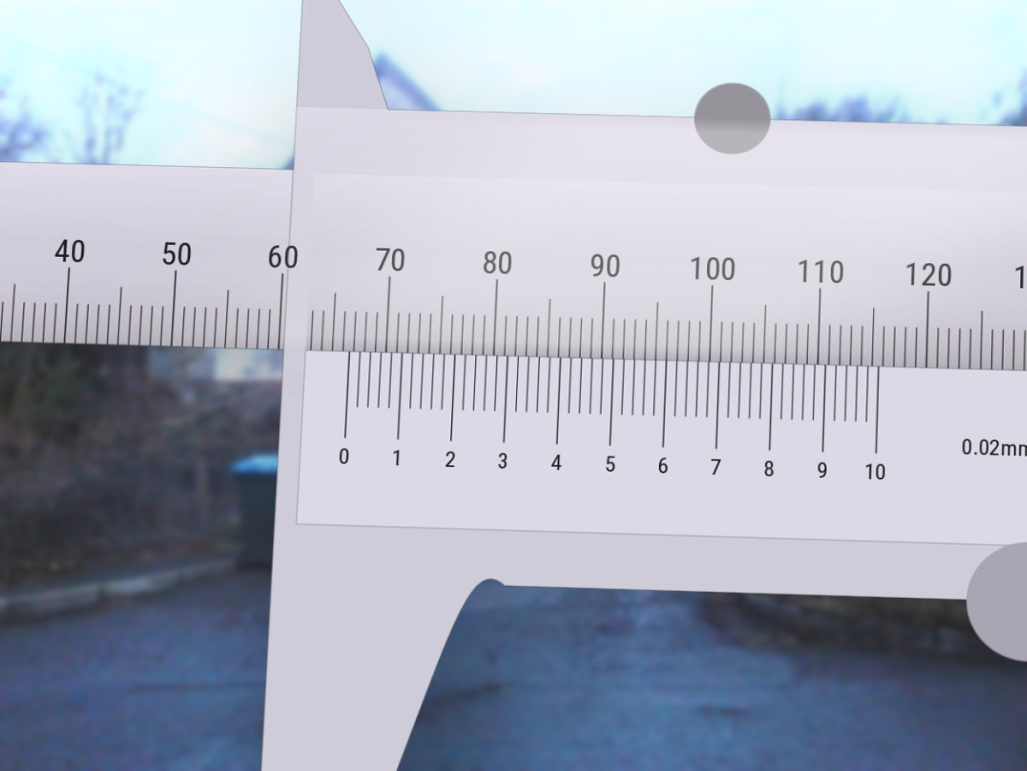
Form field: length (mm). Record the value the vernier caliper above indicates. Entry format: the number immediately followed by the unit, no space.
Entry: 66.6mm
